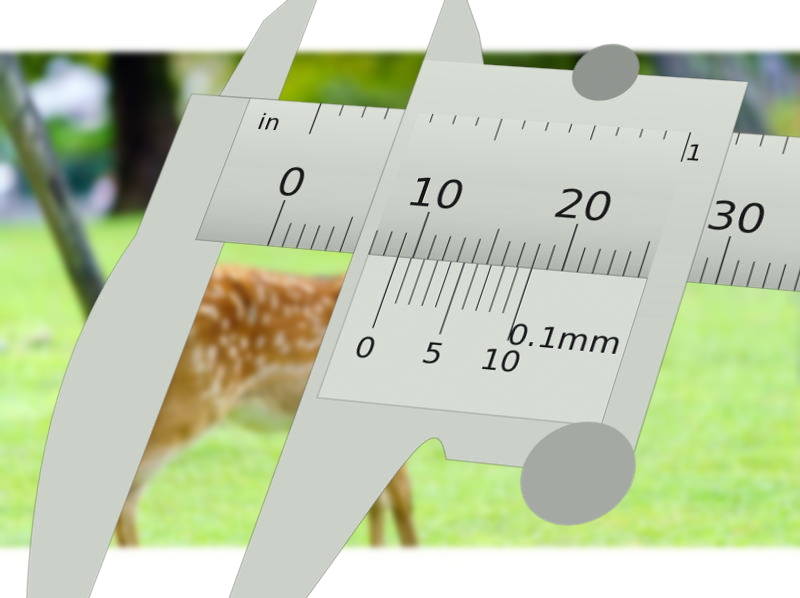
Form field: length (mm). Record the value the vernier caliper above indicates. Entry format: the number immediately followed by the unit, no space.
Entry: 9.0mm
